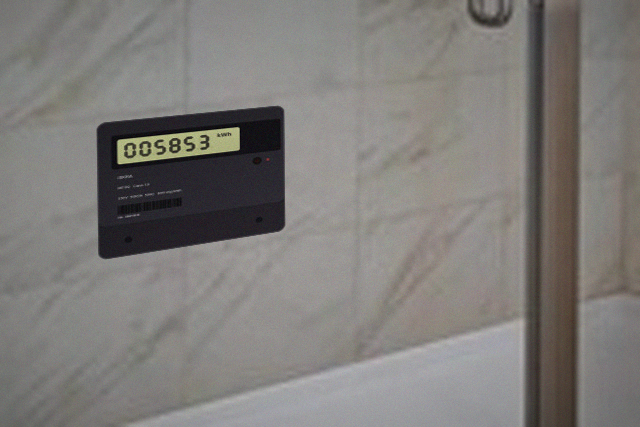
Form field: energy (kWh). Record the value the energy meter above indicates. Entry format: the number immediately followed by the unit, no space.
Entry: 5853kWh
